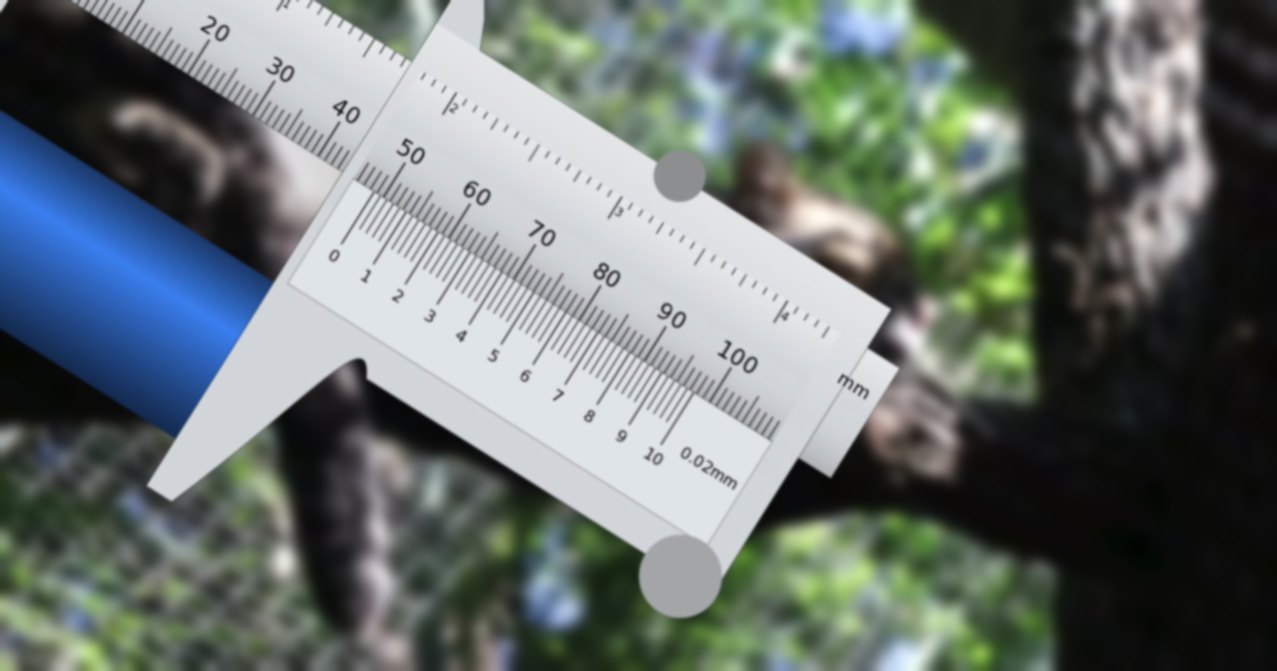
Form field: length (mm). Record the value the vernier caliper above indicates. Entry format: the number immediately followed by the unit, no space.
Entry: 48.6mm
